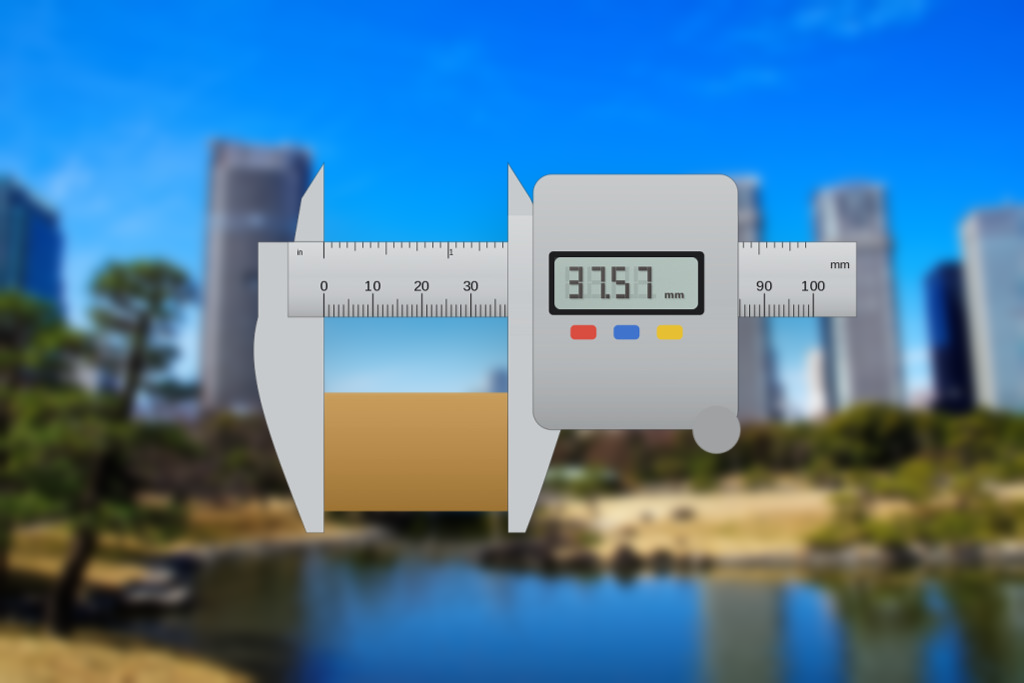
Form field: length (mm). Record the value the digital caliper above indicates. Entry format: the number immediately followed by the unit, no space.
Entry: 37.57mm
